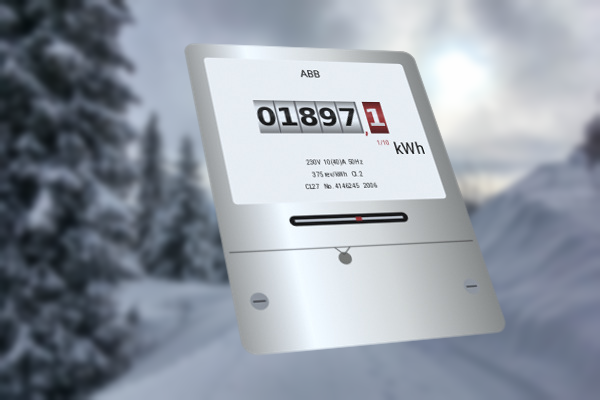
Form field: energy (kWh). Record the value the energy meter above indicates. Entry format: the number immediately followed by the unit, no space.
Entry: 1897.1kWh
